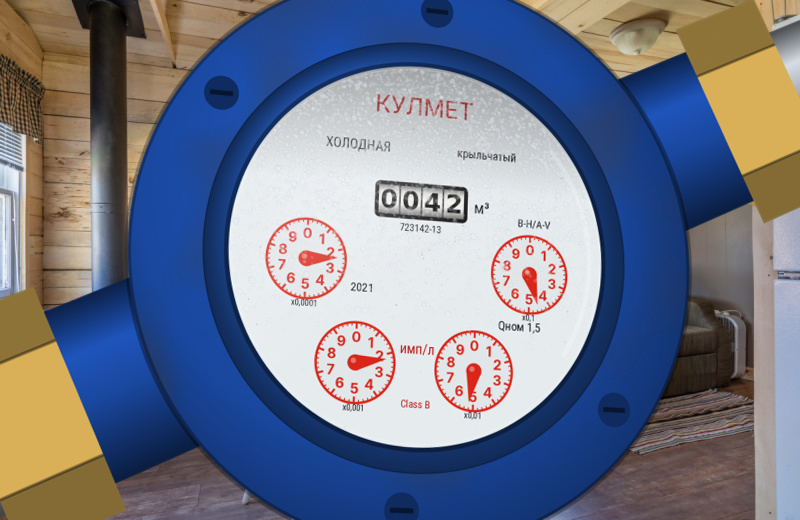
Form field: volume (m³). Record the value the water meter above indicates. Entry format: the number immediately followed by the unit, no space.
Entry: 42.4522m³
